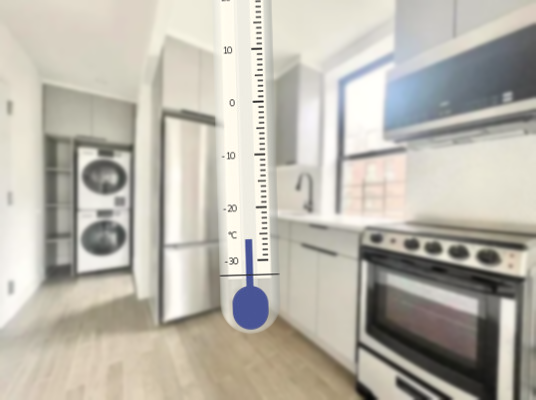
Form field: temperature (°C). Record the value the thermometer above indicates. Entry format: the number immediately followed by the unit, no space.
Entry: -26°C
